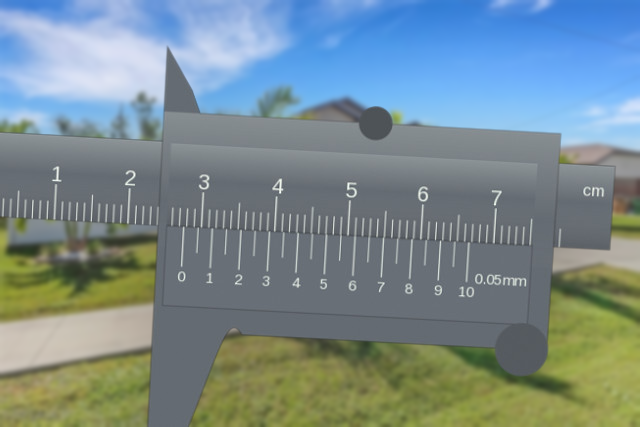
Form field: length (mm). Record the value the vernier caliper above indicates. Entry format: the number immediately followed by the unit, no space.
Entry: 27.6mm
